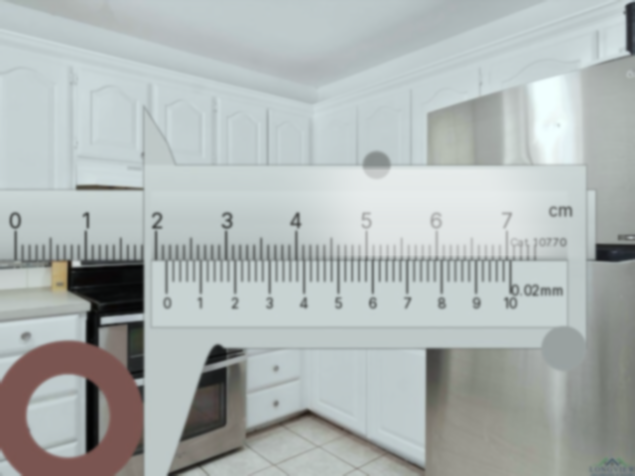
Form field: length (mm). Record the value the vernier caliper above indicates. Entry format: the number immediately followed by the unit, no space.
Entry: 21.5mm
